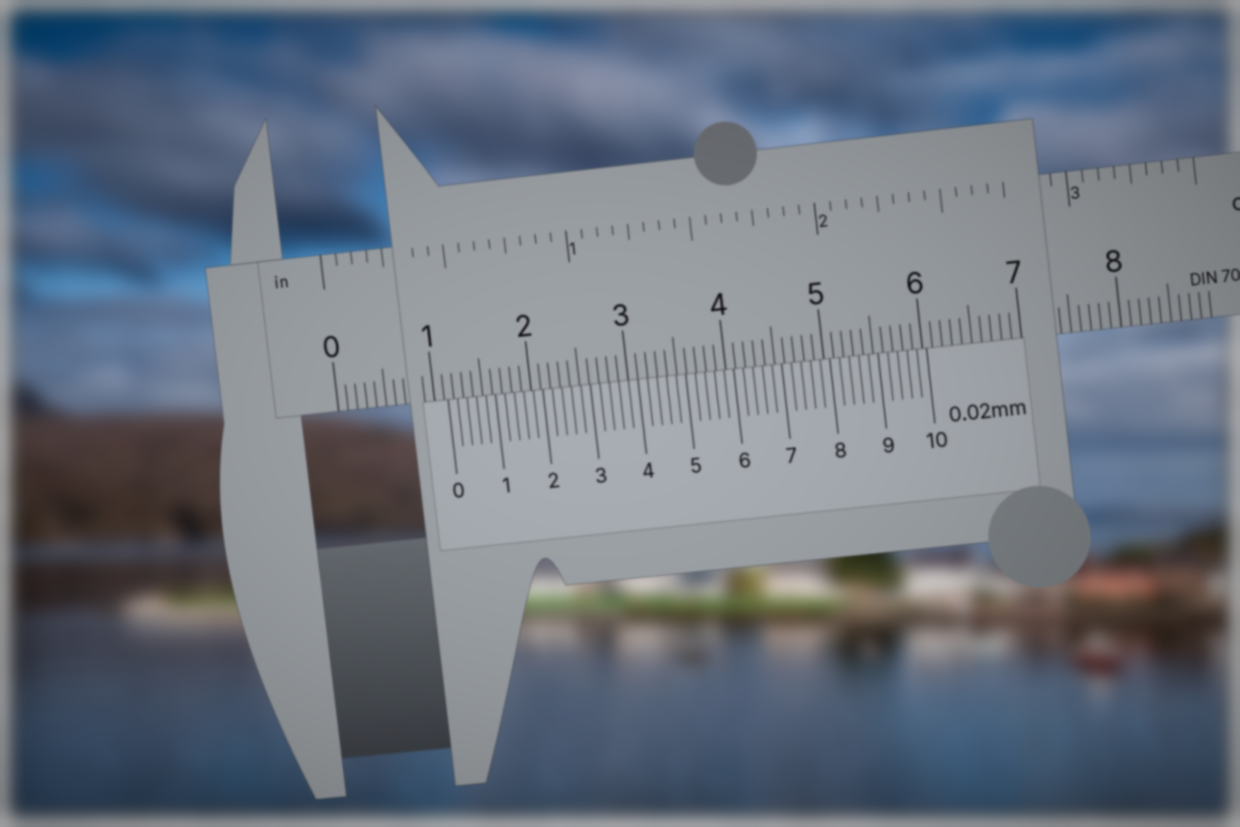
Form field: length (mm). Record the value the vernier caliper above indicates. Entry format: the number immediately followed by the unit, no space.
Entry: 11.4mm
